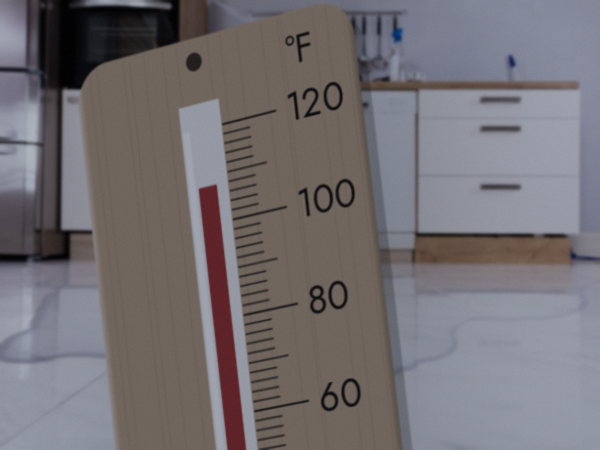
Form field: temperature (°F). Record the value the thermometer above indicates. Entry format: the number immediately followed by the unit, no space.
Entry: 108°F
